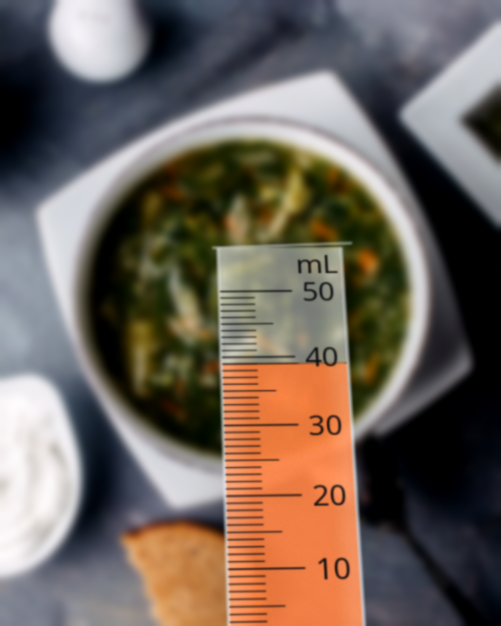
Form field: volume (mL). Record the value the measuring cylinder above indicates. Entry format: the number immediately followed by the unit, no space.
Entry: 39mL
